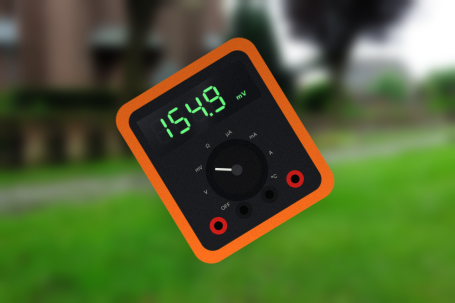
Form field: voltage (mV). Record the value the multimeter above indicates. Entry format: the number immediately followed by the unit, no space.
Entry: 154.9mV
